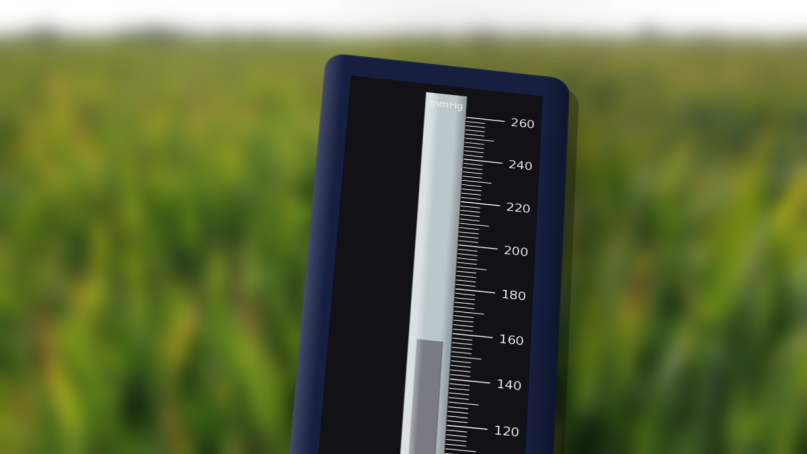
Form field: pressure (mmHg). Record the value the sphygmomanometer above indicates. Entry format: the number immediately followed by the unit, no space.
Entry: 156mmHg
